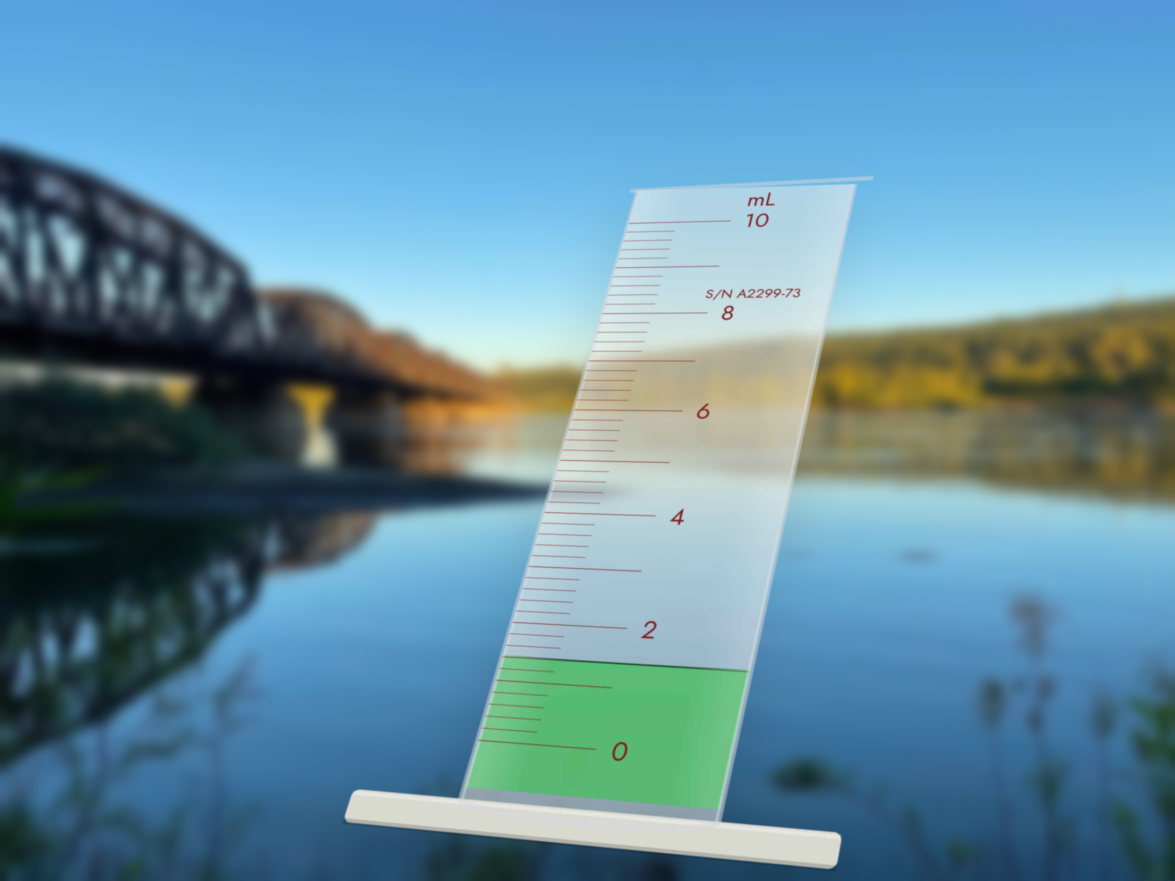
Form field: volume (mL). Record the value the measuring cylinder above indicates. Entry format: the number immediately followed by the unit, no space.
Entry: 1.4mL
